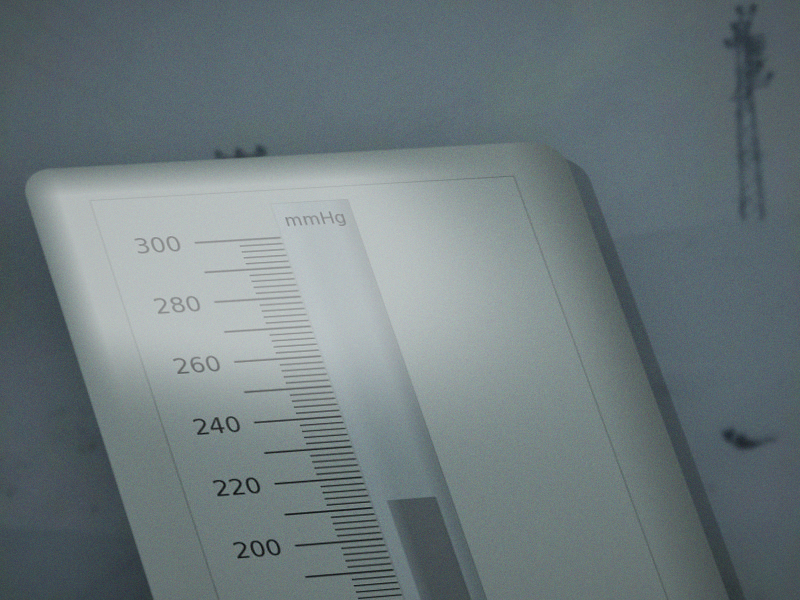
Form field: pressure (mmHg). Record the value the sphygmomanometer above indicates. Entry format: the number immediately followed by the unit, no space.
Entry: 212mmHg
